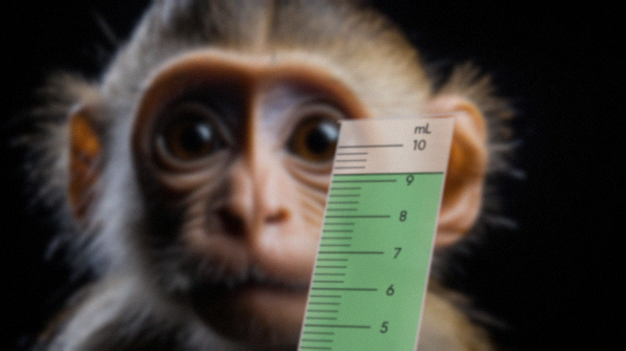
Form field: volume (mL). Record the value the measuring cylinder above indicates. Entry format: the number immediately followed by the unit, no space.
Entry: 9.2mL
